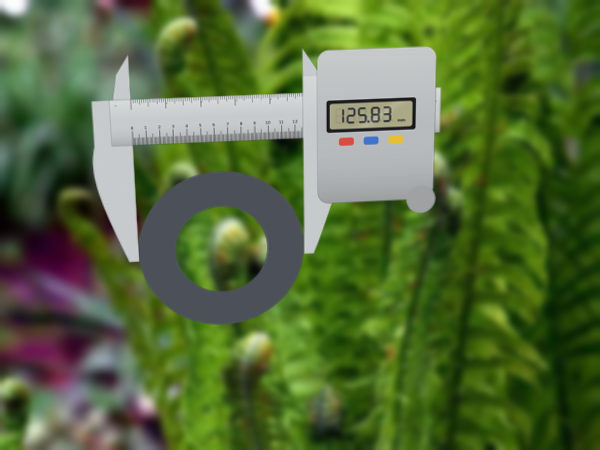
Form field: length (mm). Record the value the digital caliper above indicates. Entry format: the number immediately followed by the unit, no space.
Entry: 125.83mm
